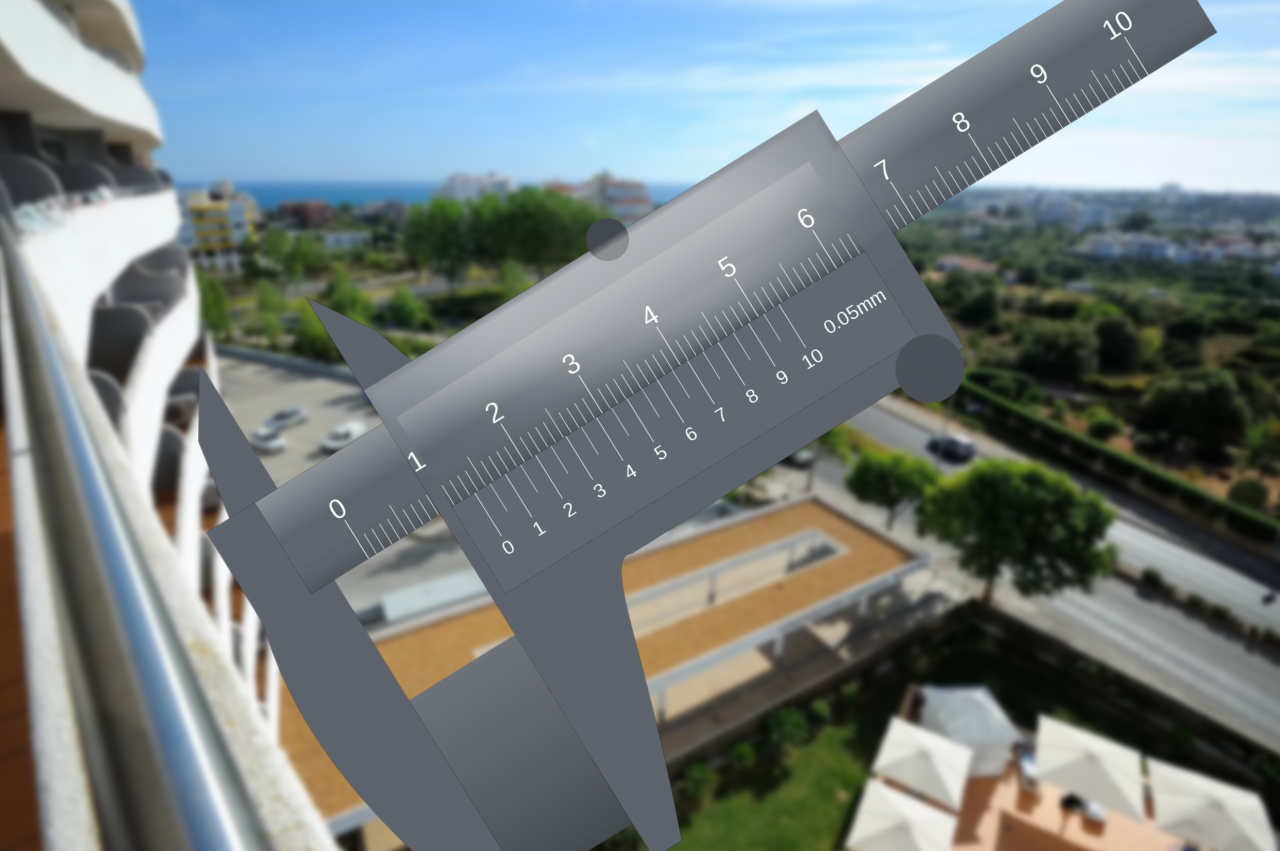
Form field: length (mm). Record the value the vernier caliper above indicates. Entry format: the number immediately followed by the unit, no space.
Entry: 13.6mm
